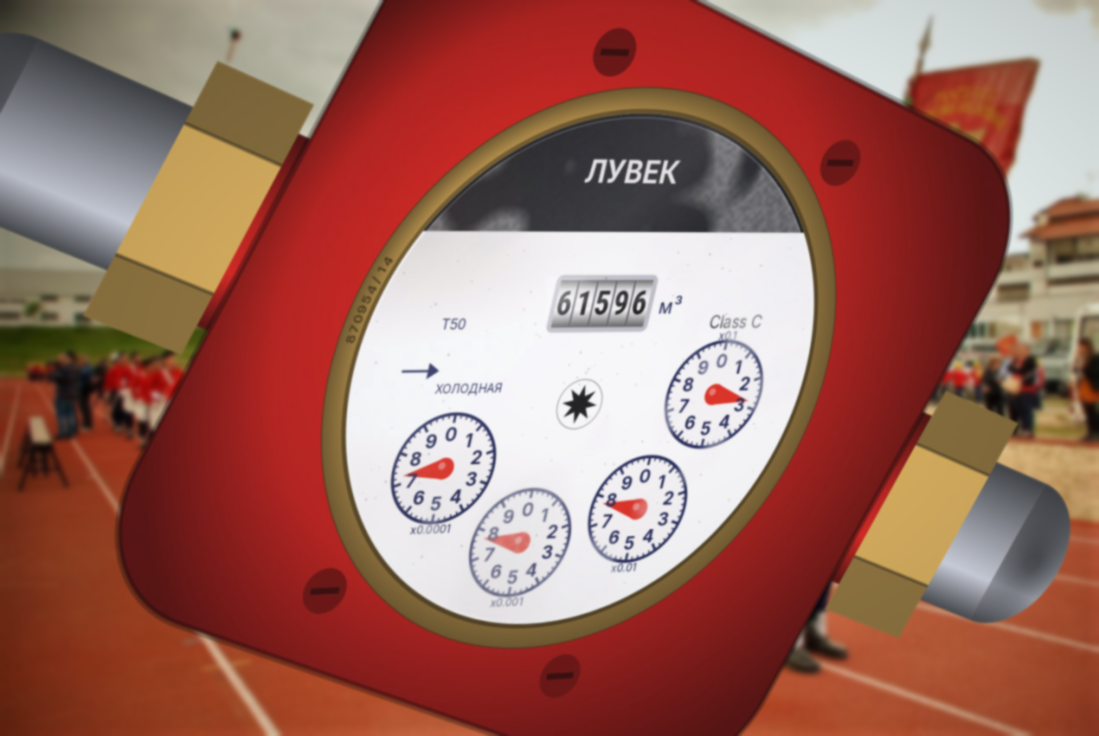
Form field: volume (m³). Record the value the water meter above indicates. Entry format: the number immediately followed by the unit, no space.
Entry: 61596.2777m³
